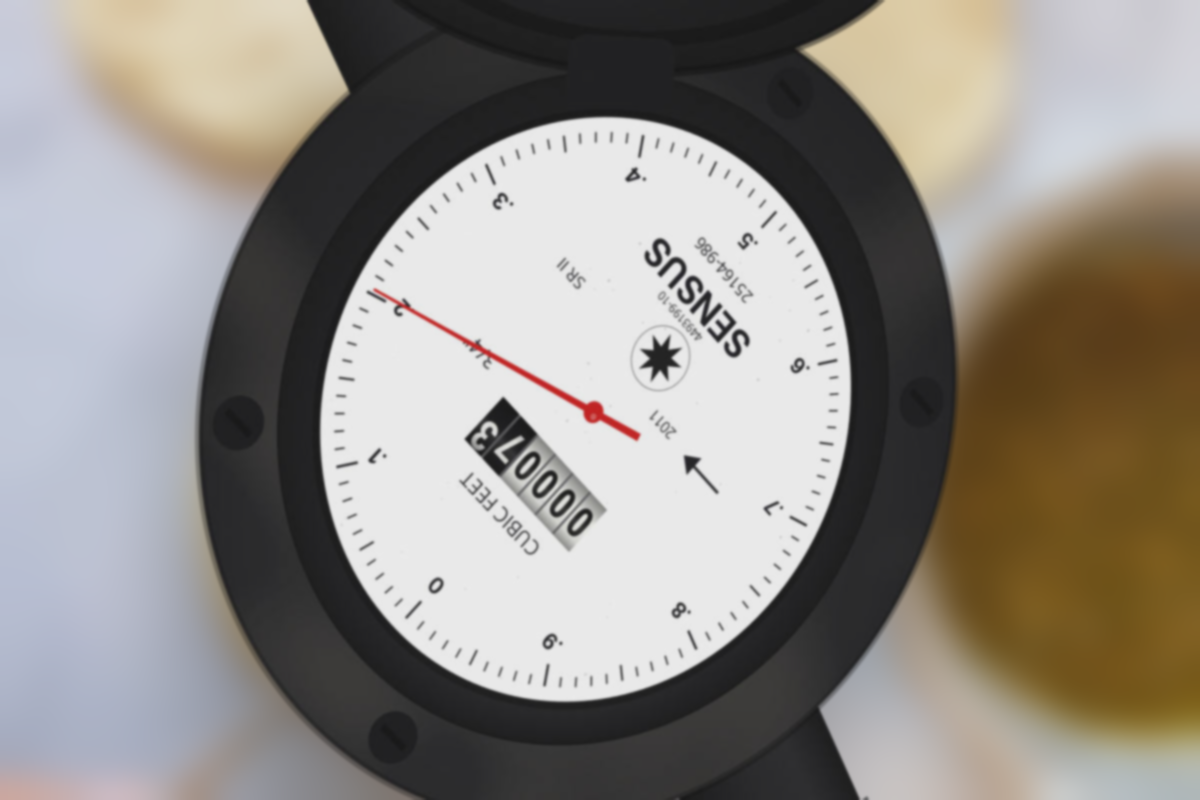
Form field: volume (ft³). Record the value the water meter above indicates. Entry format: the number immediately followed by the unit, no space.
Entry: 73.20ft³
